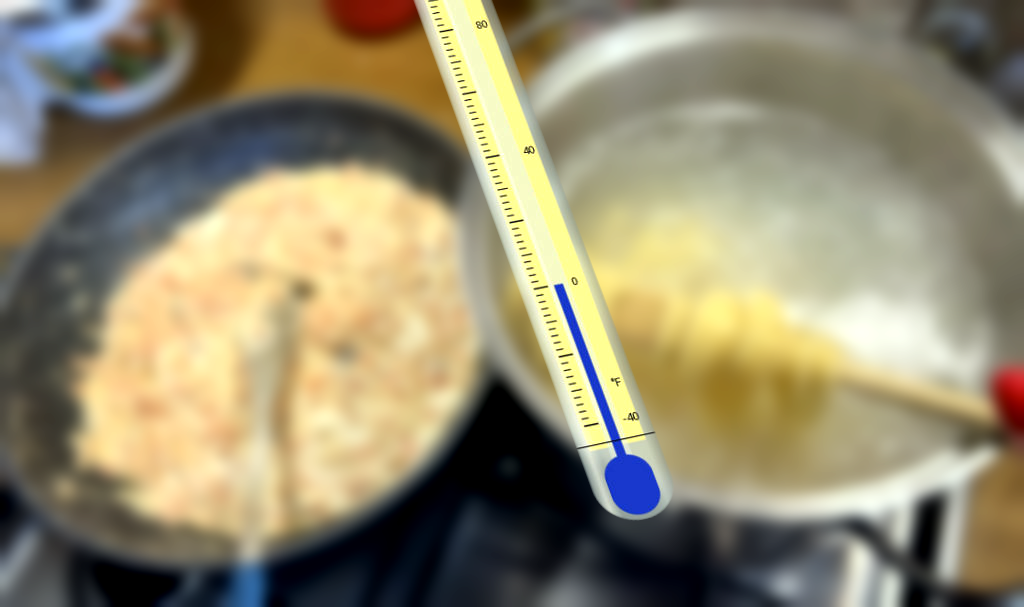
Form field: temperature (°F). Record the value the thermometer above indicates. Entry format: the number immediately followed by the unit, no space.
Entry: 0°F
